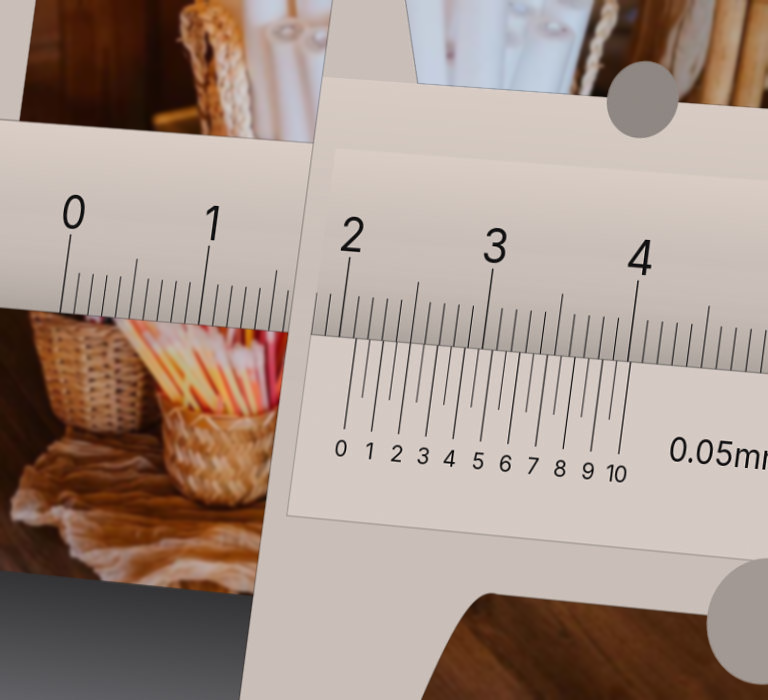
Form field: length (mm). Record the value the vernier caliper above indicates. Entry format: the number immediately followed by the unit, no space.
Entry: 21.2mm
